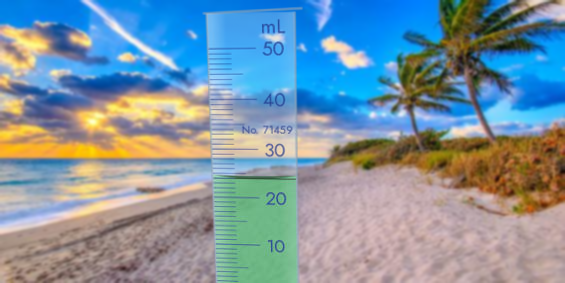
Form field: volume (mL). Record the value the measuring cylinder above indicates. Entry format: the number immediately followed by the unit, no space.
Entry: 24mL
